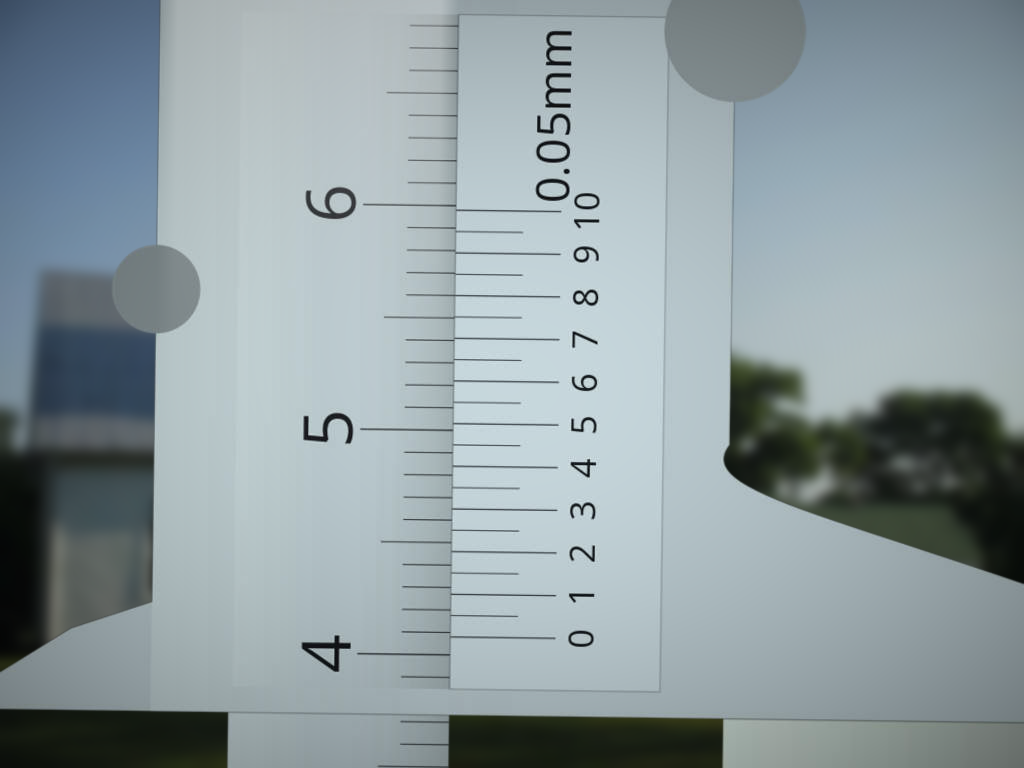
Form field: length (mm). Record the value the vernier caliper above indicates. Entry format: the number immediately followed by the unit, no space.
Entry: 40.8mm
